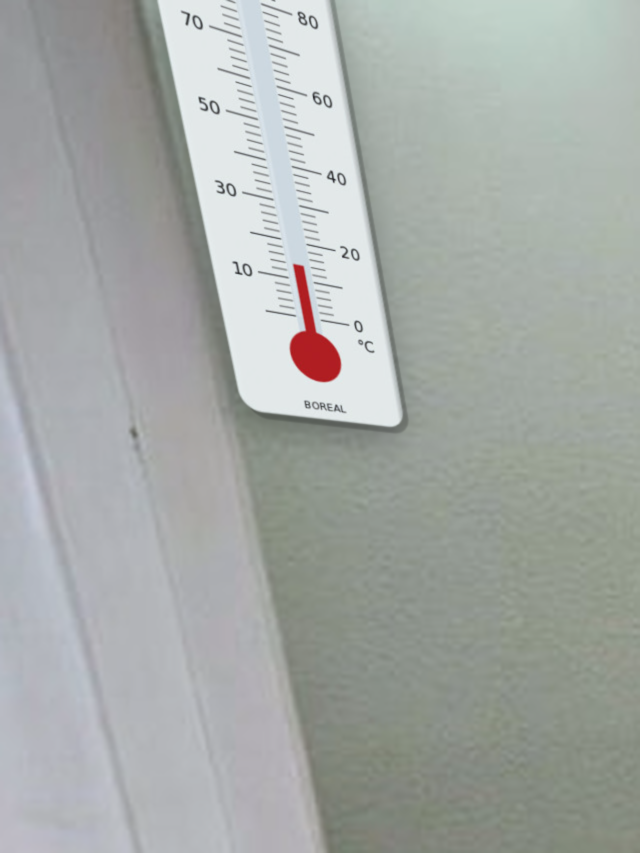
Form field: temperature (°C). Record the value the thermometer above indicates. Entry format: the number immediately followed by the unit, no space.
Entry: 14°C
